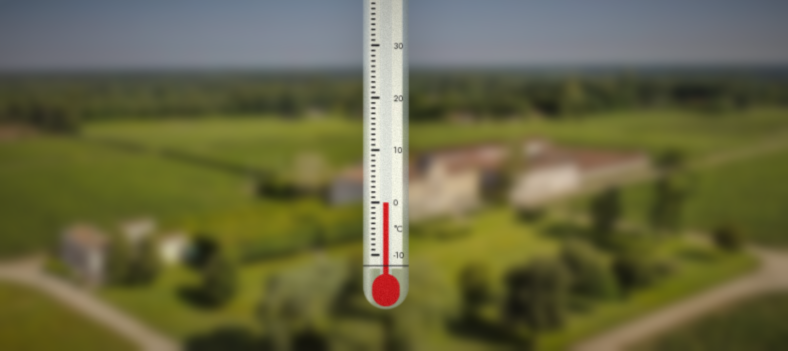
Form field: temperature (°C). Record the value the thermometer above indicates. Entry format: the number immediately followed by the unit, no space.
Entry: 0°C
